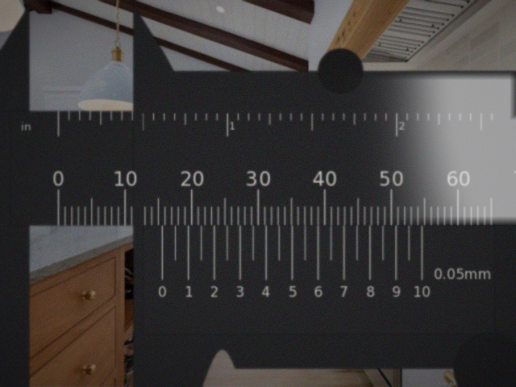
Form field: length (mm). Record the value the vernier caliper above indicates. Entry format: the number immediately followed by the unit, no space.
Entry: 15.6mm
